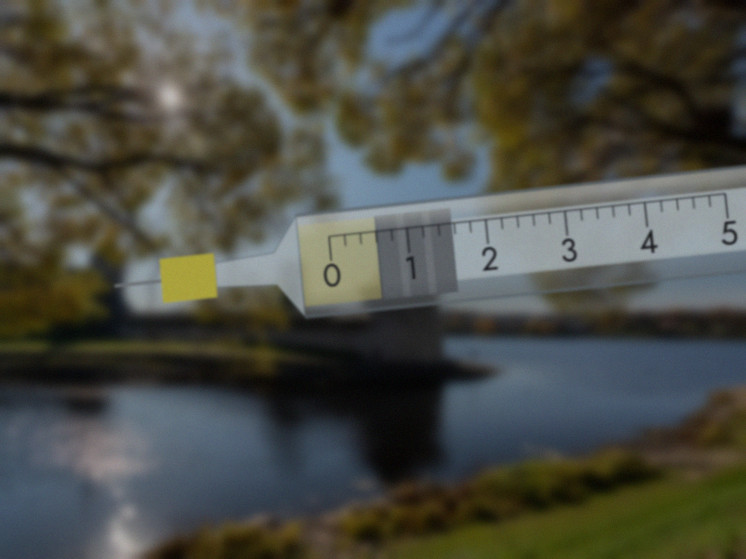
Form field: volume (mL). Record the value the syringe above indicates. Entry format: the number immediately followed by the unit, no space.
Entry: 0.6mL
